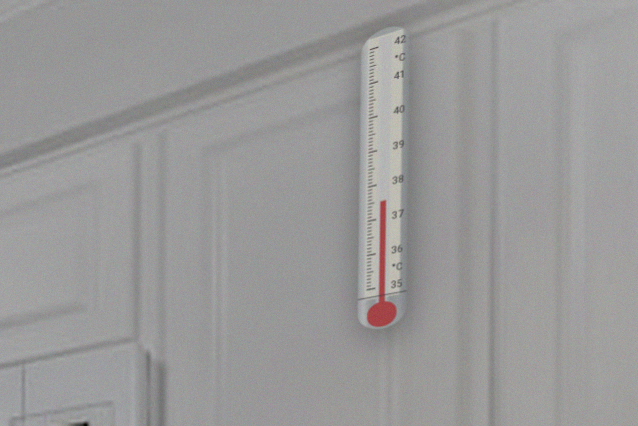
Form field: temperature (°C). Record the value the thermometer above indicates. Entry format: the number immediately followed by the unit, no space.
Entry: 37.5°C
